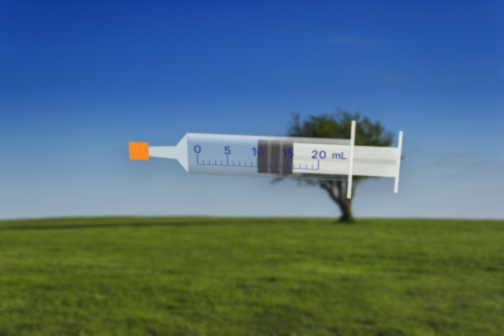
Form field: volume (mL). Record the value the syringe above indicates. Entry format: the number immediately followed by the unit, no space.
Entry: 10mL
